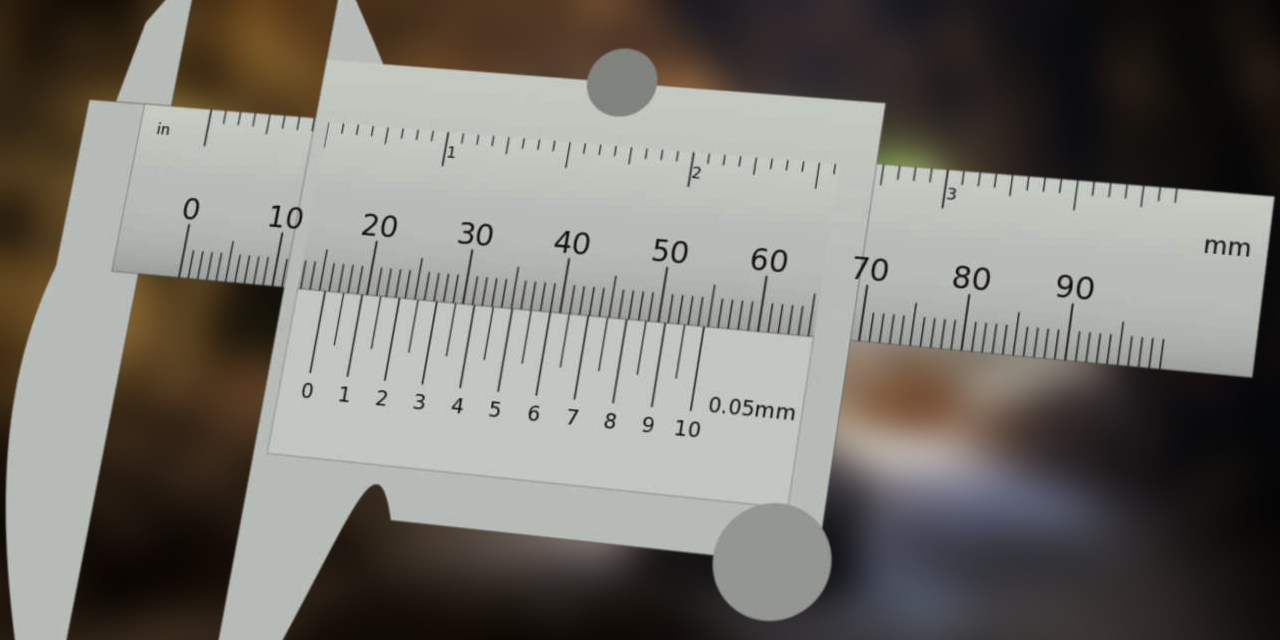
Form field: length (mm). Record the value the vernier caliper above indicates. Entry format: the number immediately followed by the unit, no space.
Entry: 15.6mm
